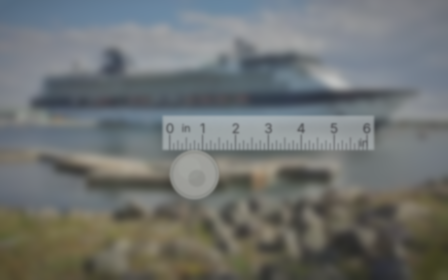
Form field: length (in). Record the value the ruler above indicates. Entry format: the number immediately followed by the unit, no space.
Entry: 1.5in
